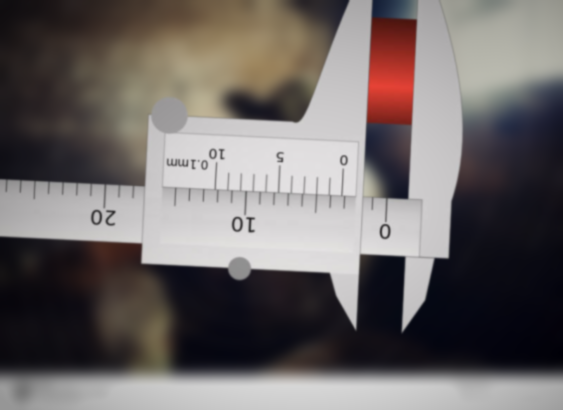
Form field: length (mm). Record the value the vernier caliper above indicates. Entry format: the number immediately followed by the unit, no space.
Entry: 3.2mm
